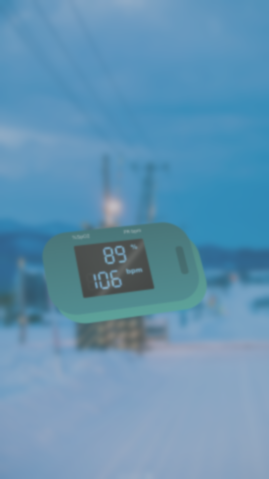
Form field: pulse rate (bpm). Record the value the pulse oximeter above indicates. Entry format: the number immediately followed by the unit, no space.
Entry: 106bpm
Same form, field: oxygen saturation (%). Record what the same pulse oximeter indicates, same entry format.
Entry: 89%
